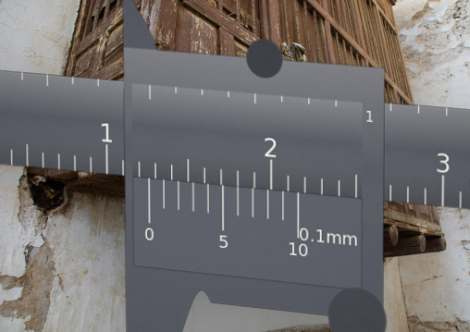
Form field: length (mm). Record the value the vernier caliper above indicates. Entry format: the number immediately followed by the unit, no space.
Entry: 12.6mm
